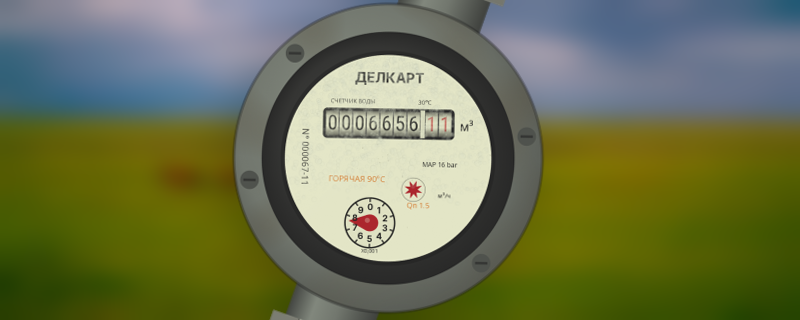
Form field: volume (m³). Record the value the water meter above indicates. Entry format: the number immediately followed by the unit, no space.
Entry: 6656.117m³
